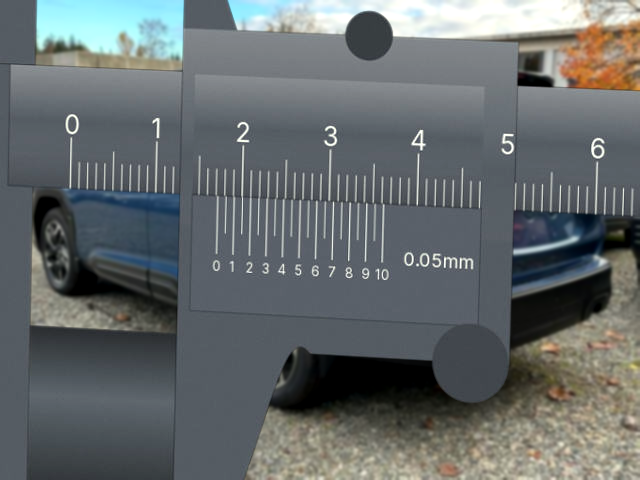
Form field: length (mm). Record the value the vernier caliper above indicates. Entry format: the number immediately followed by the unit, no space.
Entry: 17.2mm
